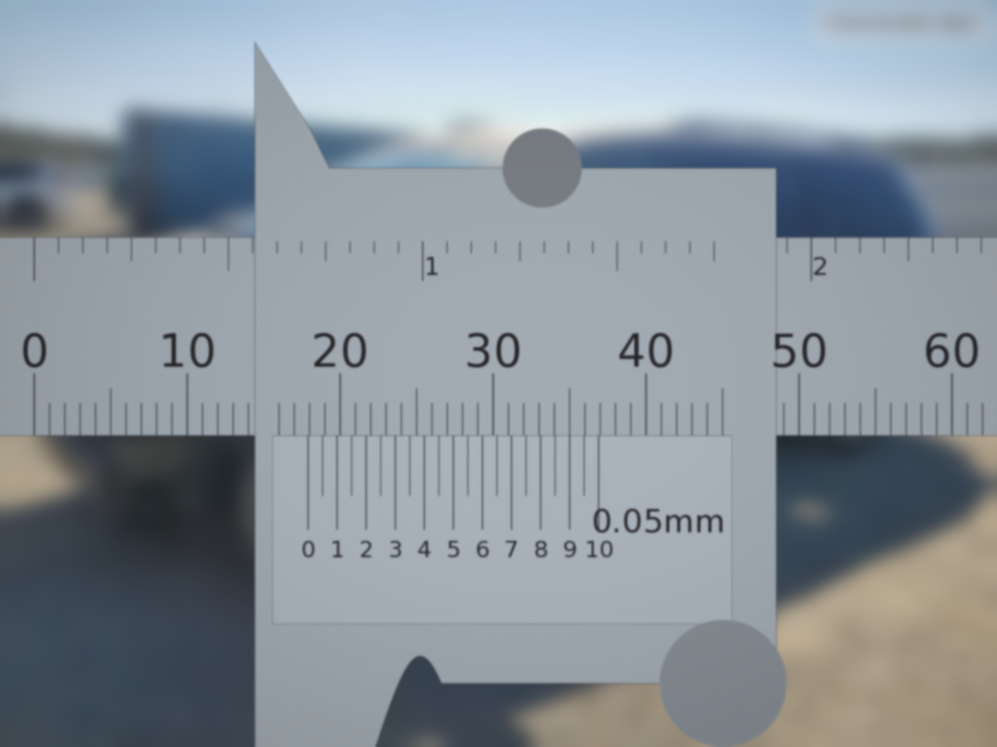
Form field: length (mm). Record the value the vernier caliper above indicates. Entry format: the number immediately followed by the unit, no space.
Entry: 17.9mm
